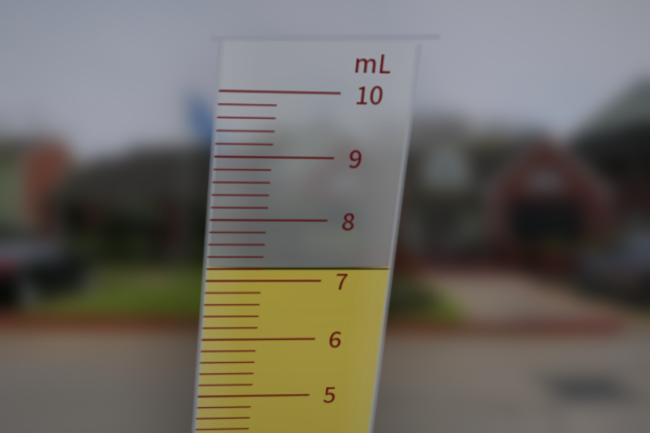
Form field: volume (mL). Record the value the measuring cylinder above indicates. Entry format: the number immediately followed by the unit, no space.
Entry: 7.2mL
